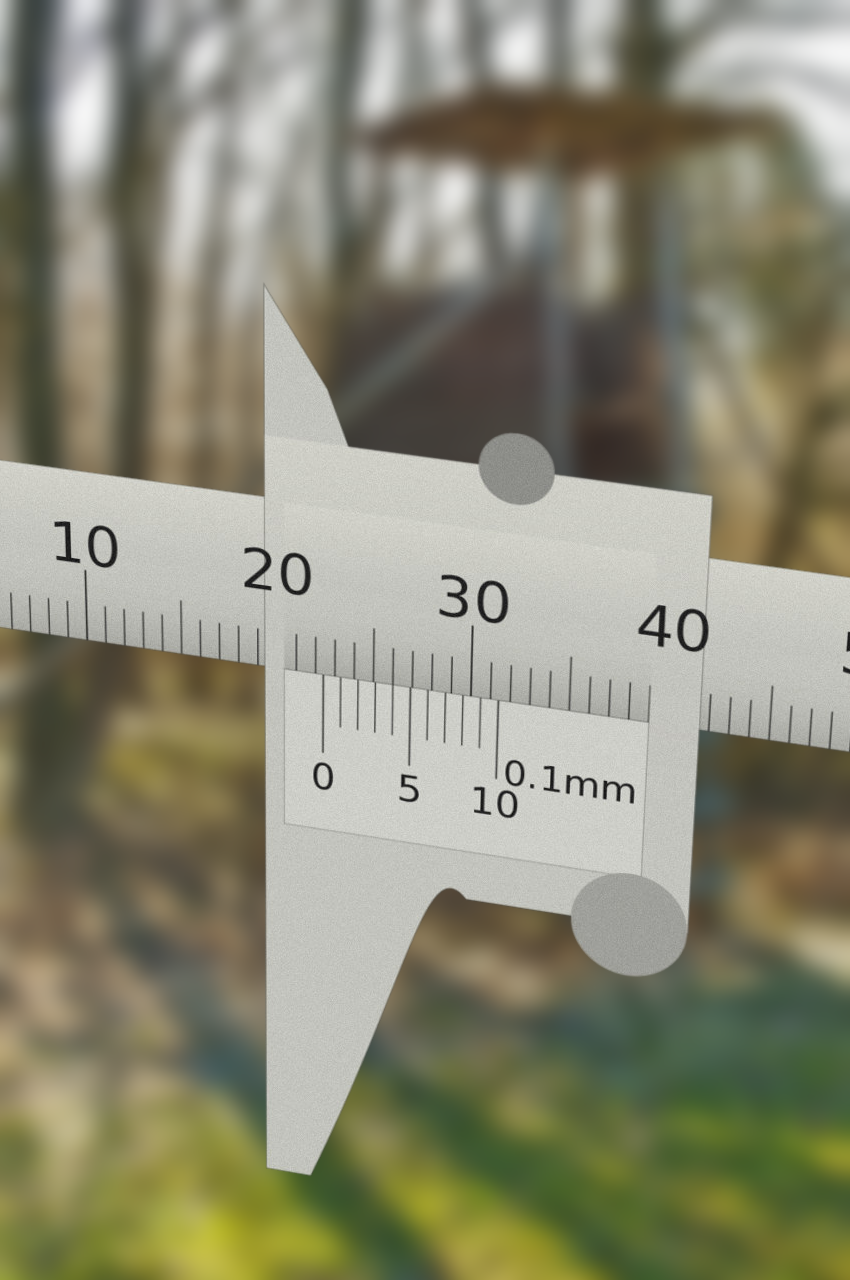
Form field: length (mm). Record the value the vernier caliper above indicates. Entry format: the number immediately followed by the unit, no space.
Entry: 22.4mm
